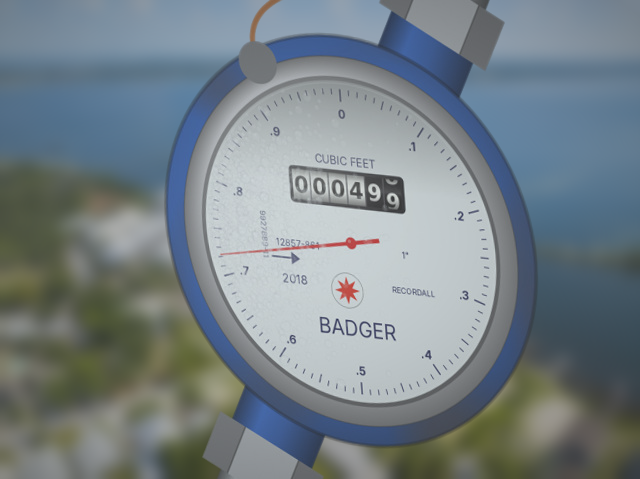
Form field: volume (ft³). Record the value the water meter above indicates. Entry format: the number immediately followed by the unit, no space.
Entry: 498.72ft³
